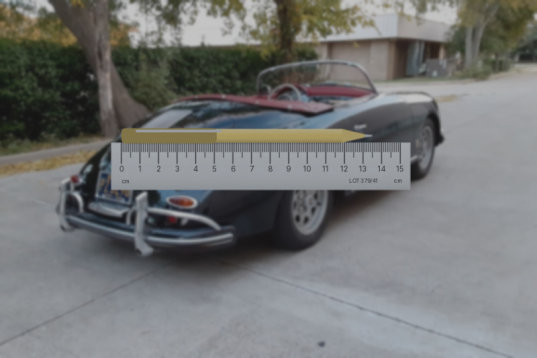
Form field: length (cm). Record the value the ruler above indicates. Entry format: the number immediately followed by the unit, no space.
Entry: 13.5cm
